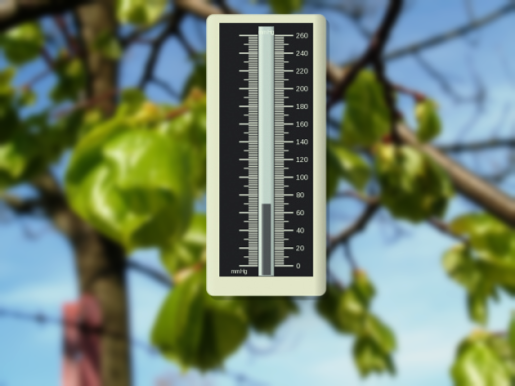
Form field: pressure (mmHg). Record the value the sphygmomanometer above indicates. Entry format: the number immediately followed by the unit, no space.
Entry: 70mmHg
